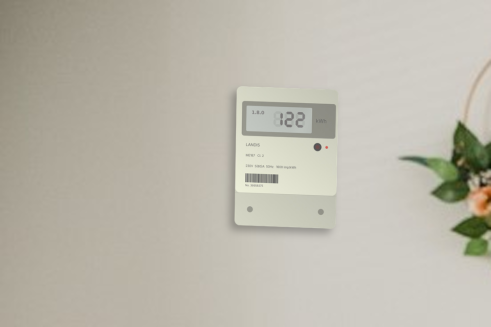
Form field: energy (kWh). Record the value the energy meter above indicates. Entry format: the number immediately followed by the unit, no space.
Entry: 122kWh
